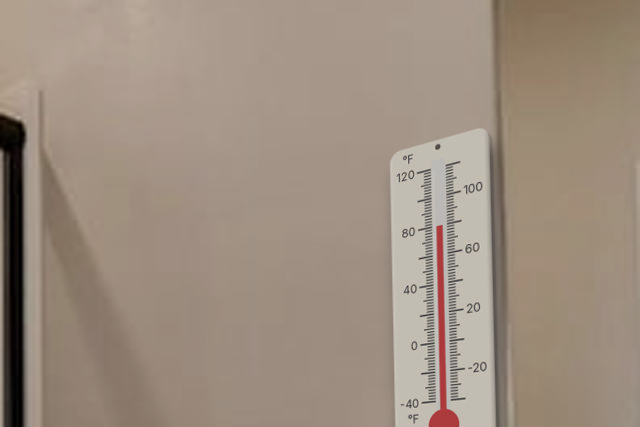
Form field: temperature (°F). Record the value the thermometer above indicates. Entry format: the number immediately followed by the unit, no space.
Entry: 80°F
